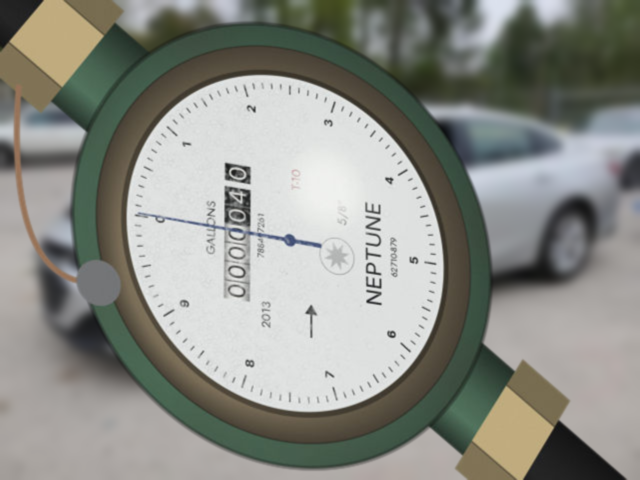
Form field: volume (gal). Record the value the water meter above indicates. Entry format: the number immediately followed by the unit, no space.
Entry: 40.0gal
